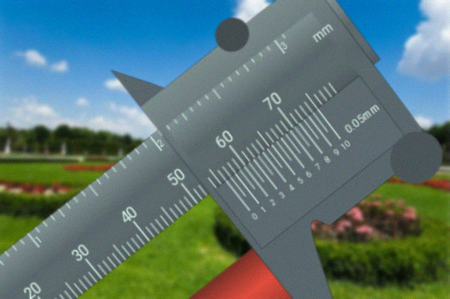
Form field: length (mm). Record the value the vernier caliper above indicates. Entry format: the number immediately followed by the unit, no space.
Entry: 56.0mm
